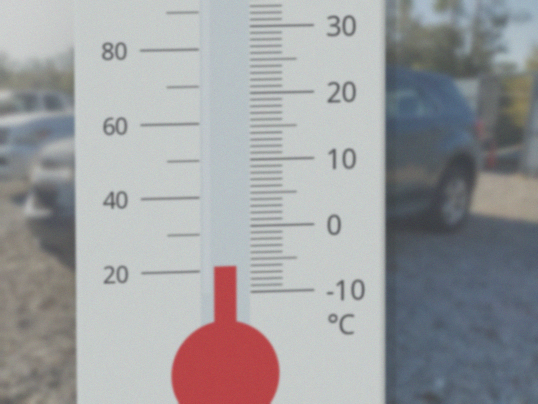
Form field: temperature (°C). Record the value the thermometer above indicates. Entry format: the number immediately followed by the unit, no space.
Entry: -6°C
